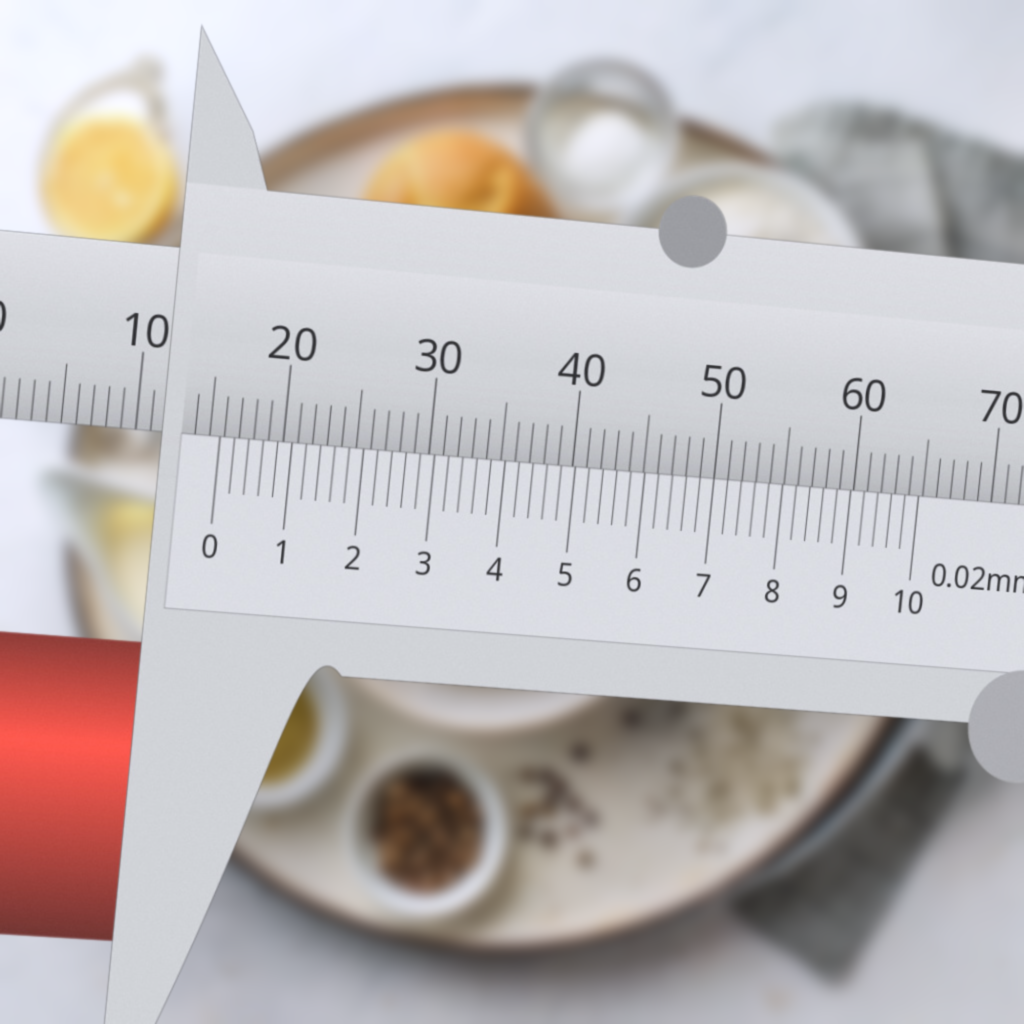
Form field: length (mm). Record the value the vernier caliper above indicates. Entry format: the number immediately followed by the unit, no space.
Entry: 15.7mm
